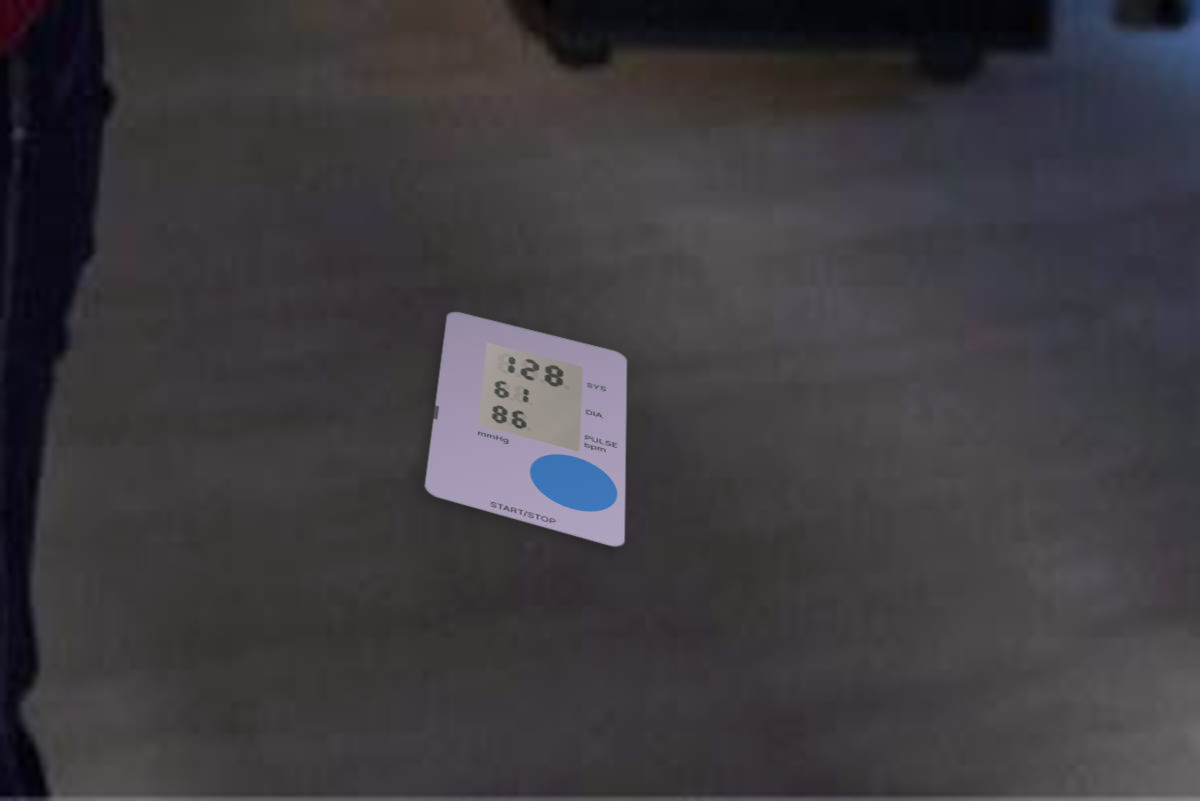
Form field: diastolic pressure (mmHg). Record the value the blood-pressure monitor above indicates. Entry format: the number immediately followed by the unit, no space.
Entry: 61mmHg
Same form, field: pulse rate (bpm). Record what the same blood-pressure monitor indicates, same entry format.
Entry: 86bpm
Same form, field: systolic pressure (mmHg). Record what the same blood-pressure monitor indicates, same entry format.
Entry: 128mmHg
